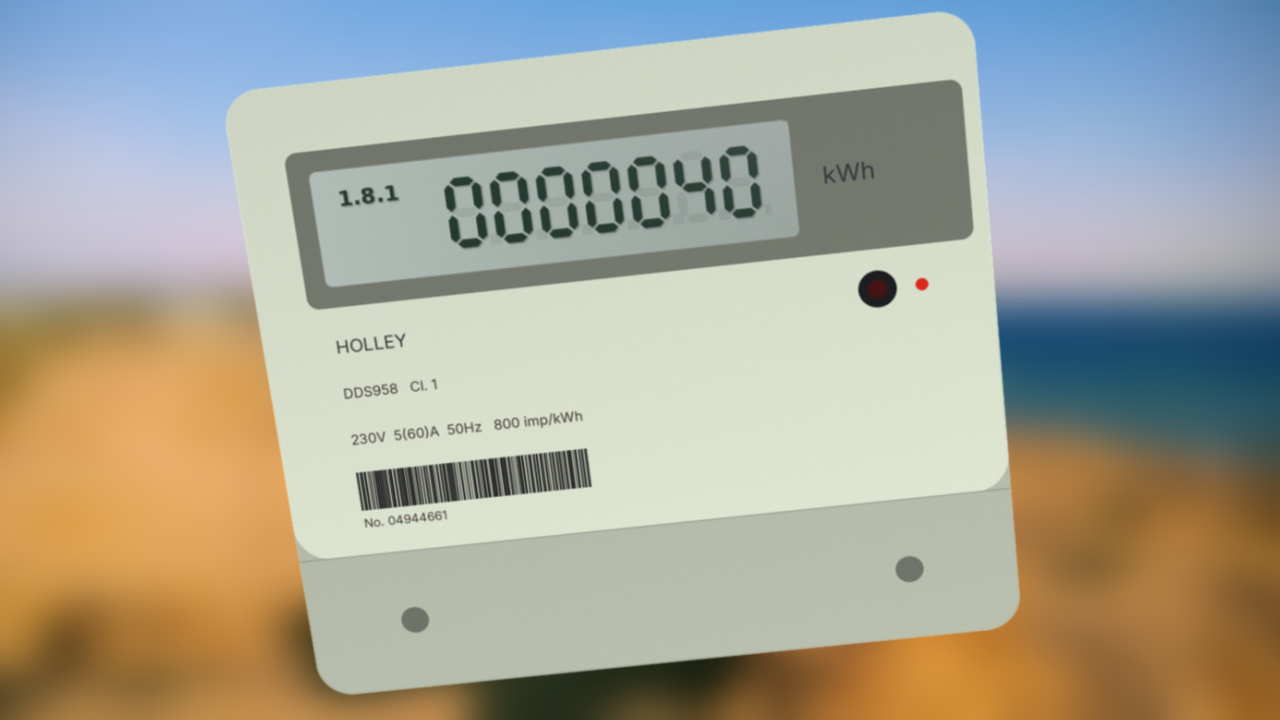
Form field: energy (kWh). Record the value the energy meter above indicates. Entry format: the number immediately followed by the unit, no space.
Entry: 40kWh
